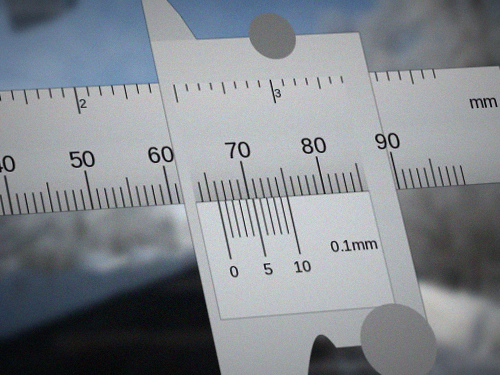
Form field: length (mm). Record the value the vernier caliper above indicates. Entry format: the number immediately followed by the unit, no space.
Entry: 66.0mm
